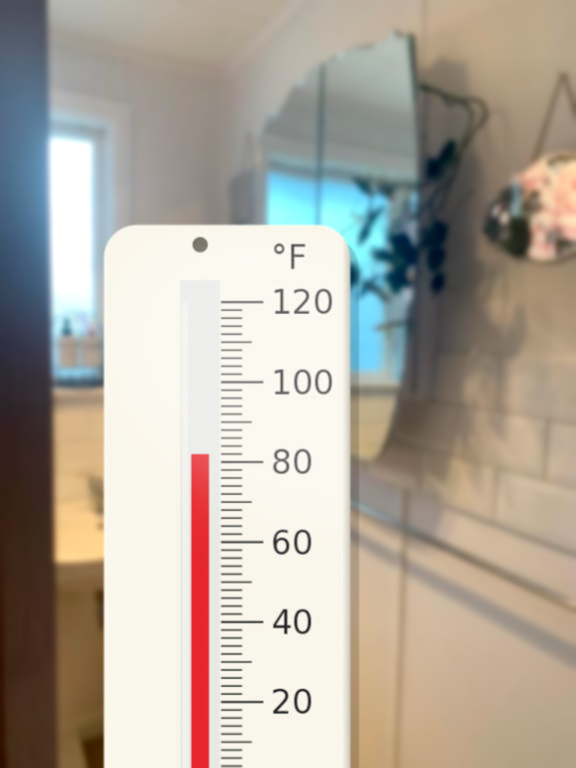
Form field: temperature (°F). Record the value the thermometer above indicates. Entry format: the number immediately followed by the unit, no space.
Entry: 82°F
